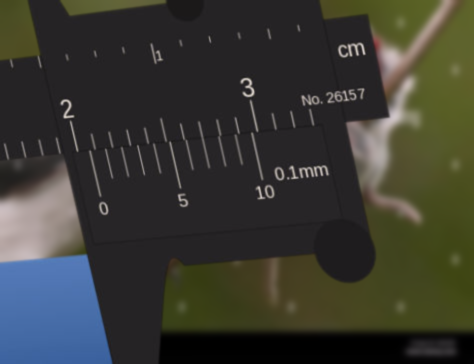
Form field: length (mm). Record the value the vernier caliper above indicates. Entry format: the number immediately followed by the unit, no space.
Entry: 20.7mm
